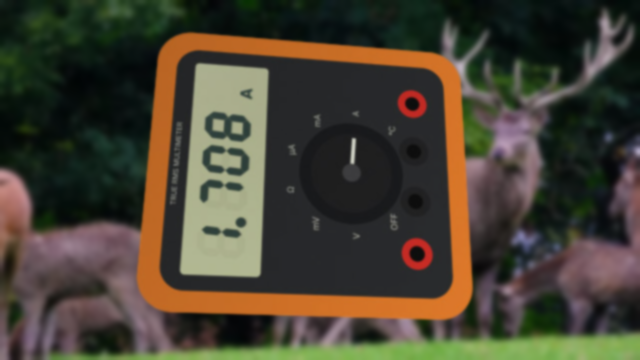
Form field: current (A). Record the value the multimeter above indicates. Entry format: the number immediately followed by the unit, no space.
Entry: 1.708A
